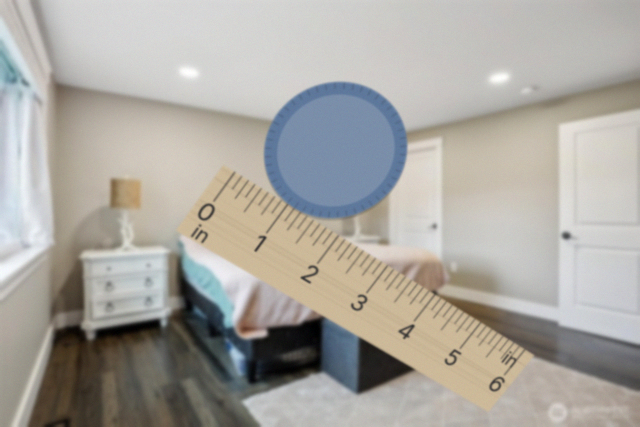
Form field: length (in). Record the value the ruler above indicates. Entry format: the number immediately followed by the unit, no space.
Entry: 2.25in
